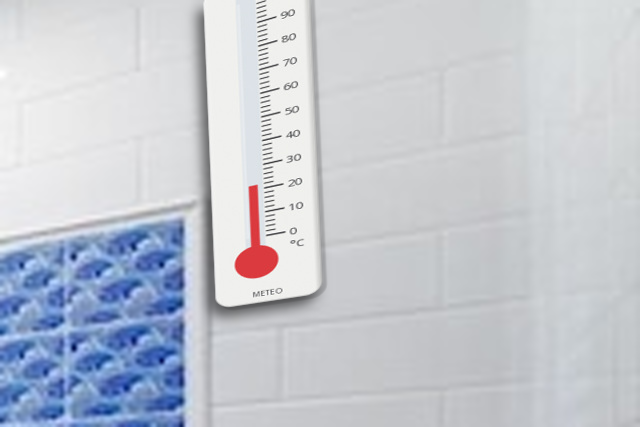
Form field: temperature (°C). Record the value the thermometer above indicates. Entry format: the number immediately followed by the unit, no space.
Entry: 22°C
